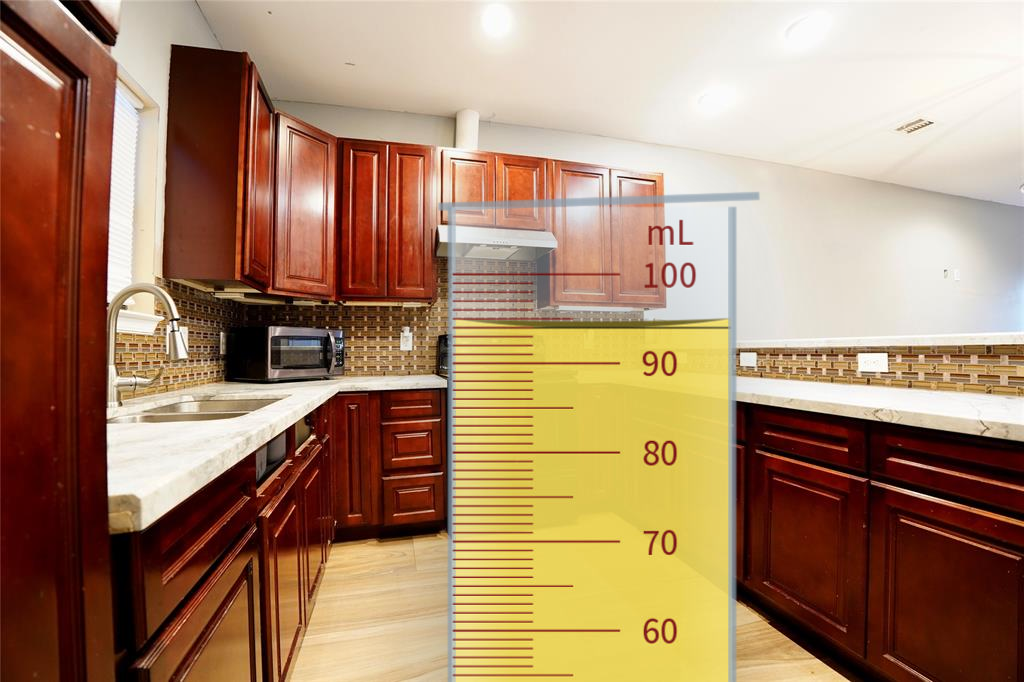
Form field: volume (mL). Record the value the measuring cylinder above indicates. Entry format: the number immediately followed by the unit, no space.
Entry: 94mL
